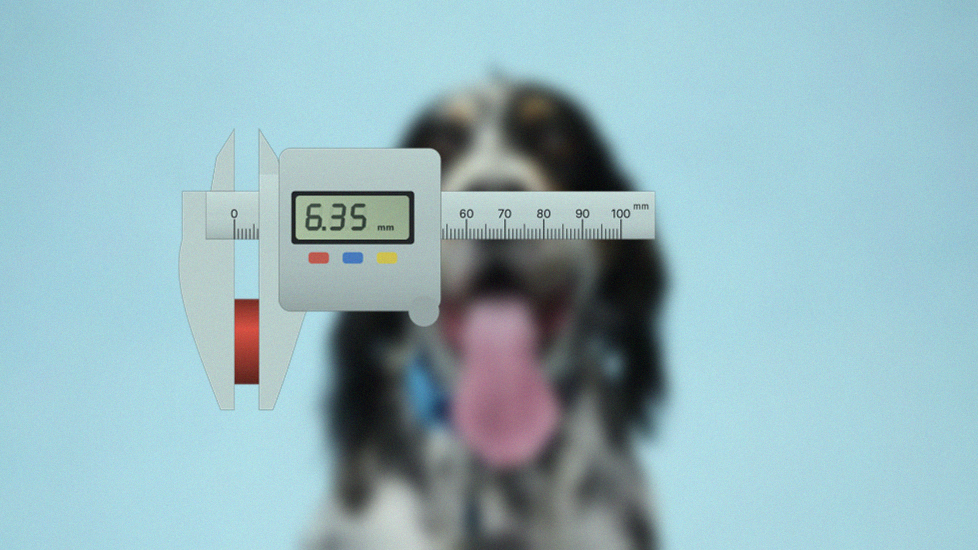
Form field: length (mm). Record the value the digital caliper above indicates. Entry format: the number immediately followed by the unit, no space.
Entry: 6.35mm
